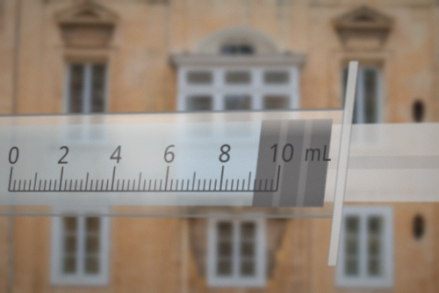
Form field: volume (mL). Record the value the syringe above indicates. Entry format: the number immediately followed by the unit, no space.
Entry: 9.2mL
